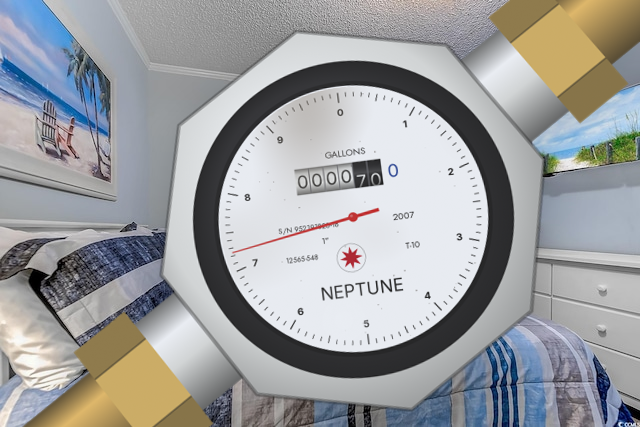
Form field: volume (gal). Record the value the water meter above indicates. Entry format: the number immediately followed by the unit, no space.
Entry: 697.2gal
